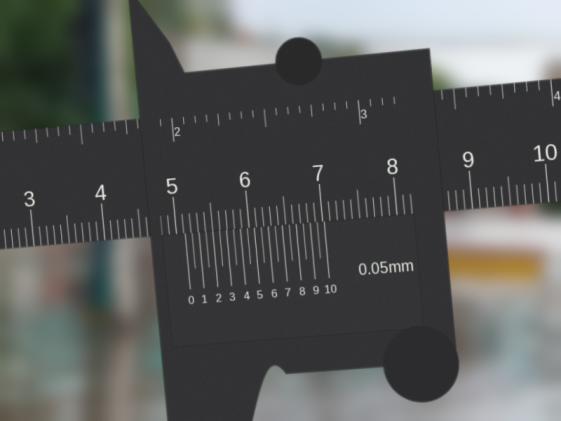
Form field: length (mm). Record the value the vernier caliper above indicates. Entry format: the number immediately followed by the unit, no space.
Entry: 51.2mm
